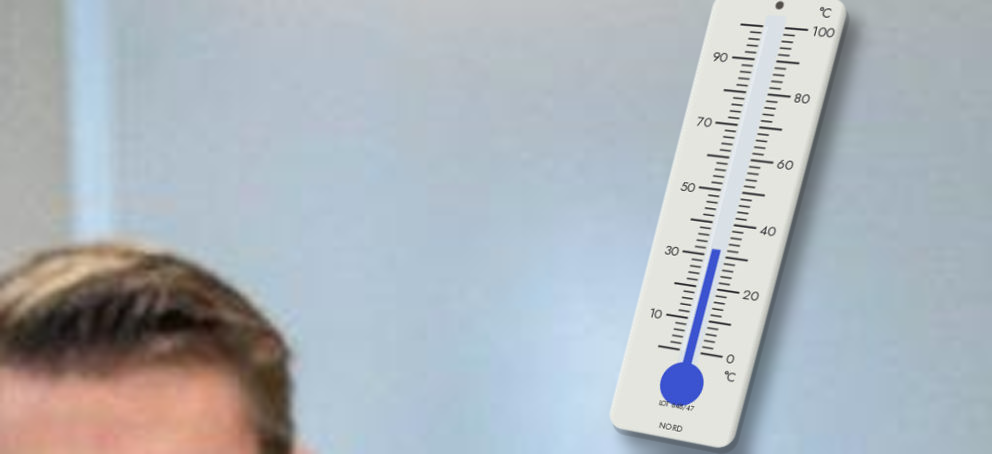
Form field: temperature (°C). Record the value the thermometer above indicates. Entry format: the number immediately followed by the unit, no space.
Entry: 32°C
